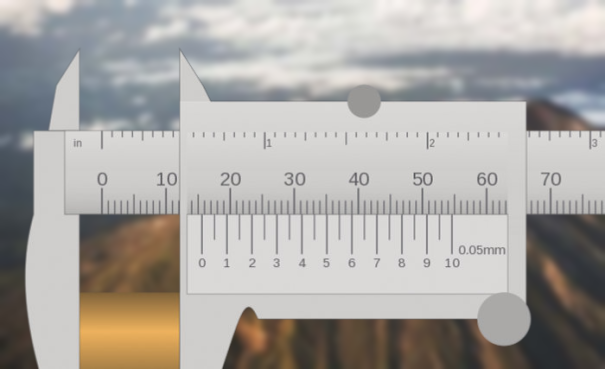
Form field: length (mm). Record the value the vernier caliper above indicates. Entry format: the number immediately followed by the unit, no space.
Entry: 15.6mm
